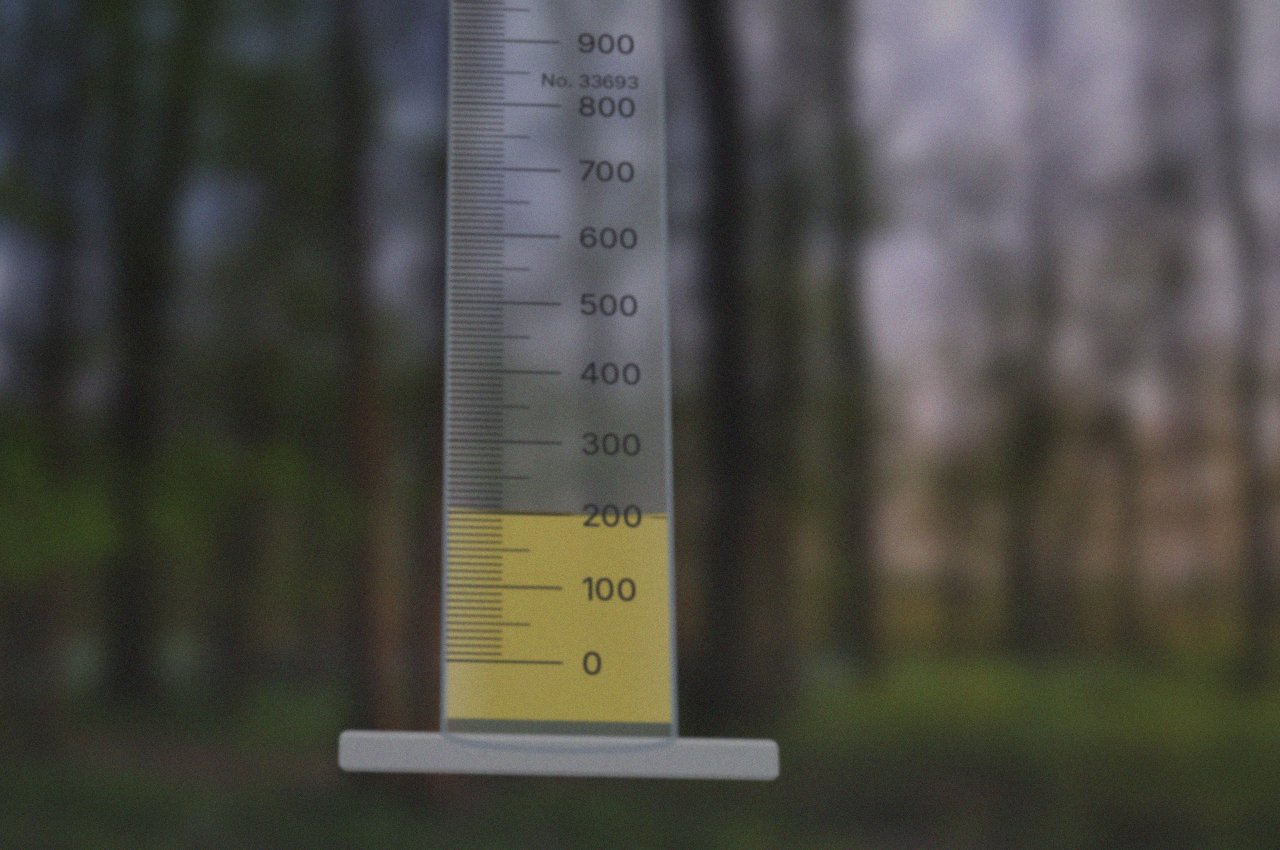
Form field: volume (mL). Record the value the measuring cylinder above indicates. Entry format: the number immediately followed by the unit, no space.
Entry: 200mL
